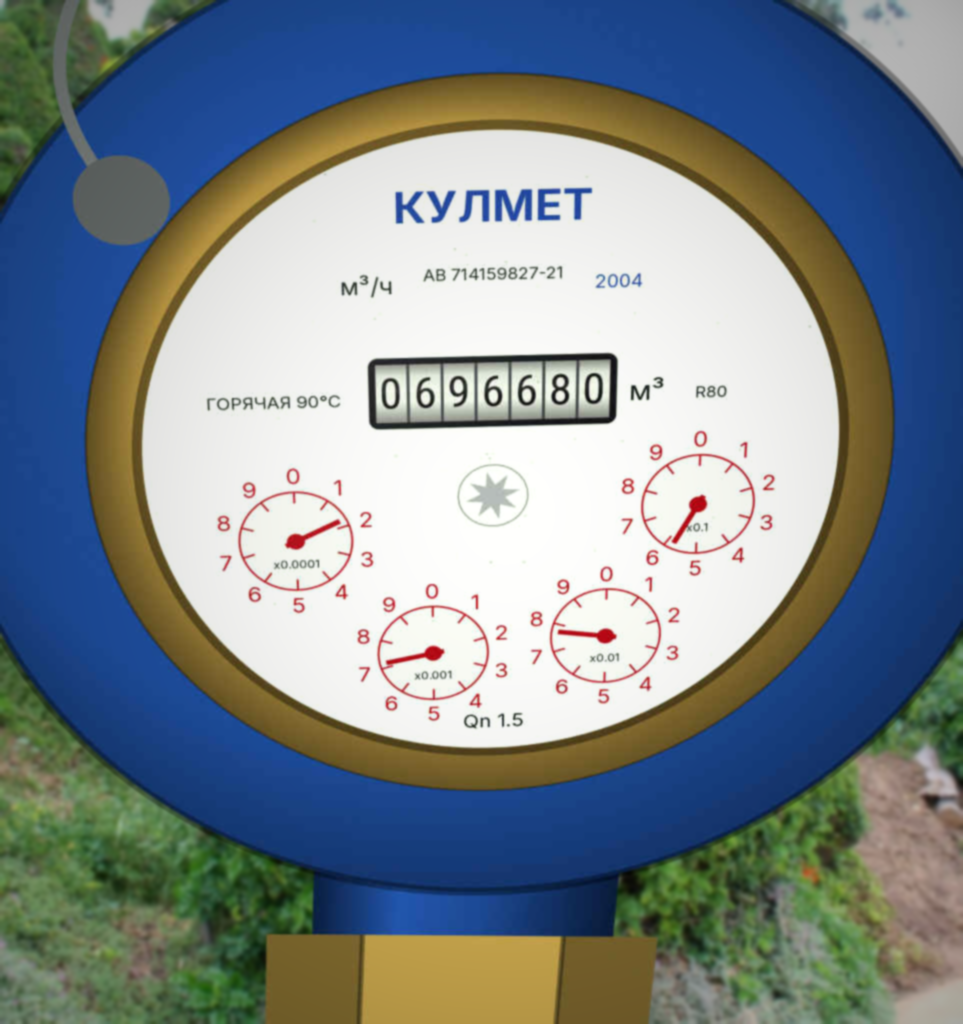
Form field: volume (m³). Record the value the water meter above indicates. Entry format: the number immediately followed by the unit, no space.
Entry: 696680.5771m³
